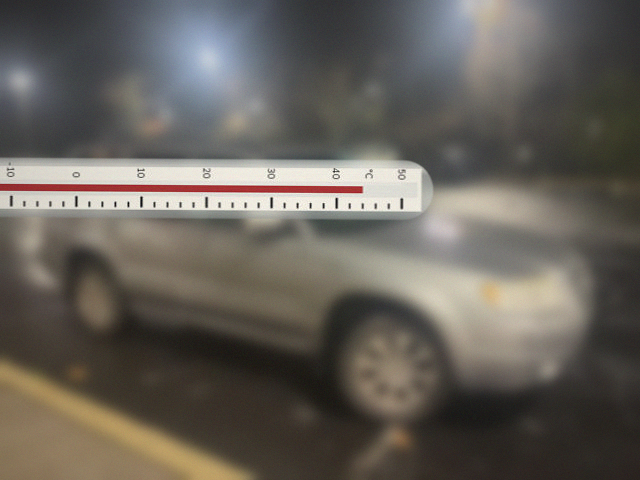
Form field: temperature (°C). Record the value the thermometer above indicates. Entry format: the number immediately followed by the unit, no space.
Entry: 44°C
